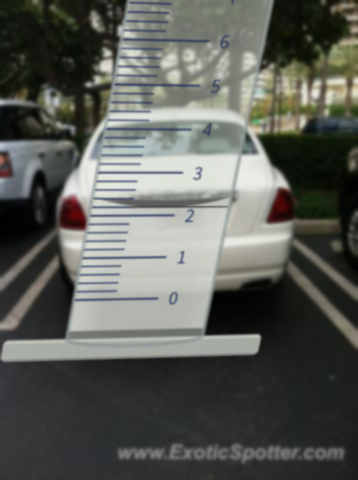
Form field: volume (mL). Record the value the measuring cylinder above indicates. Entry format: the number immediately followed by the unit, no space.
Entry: 2.2mL
